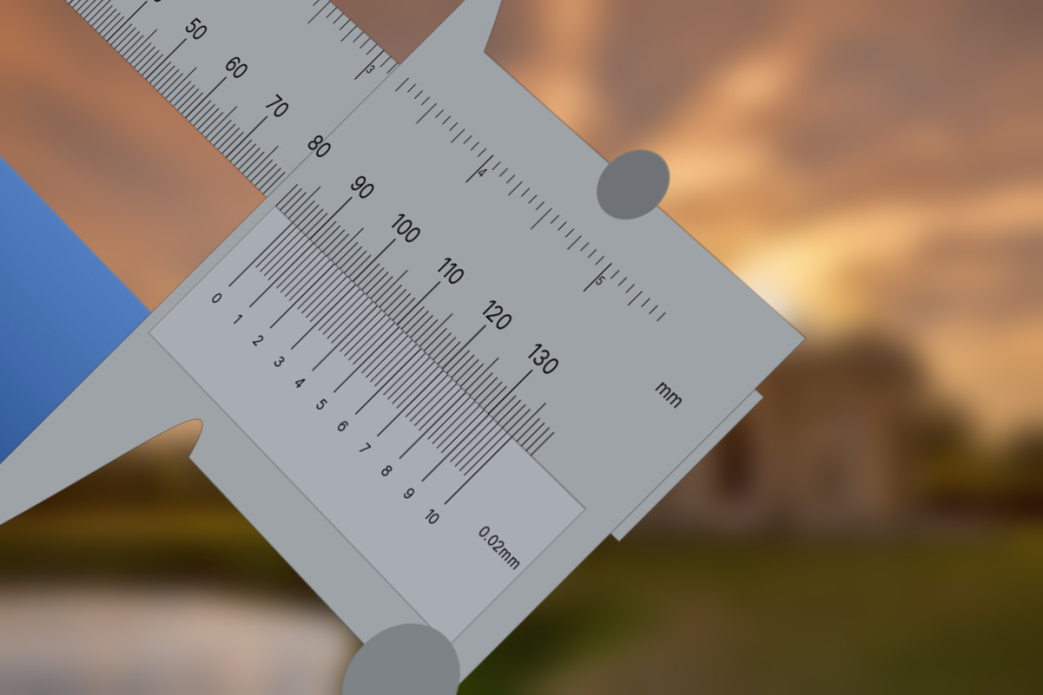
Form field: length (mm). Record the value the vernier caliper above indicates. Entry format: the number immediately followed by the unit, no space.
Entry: 86.0mm
